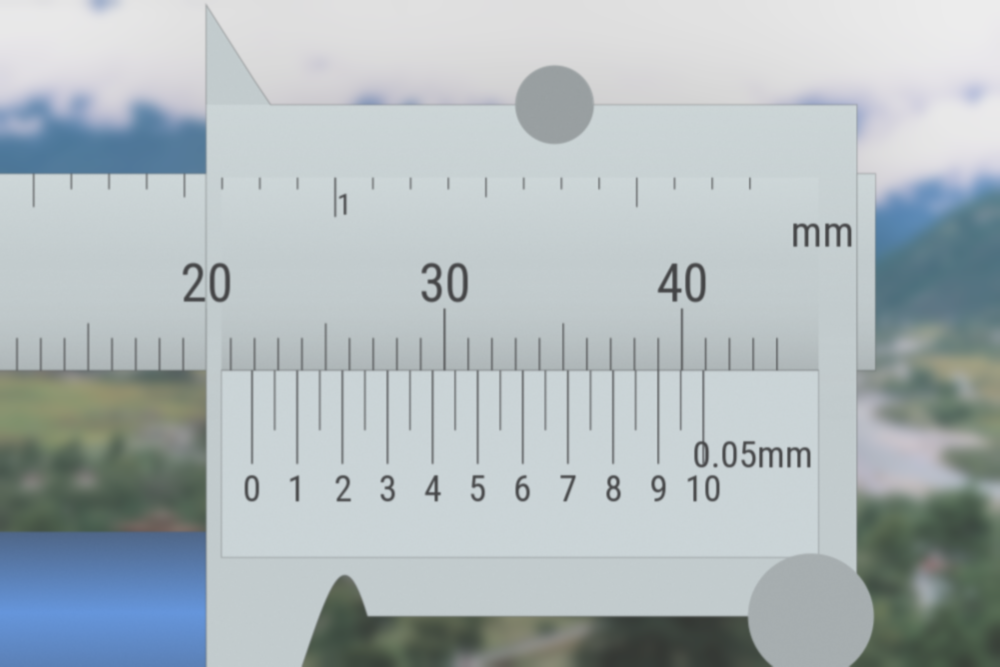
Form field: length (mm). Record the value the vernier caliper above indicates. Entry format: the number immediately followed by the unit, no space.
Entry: 21.9mm
